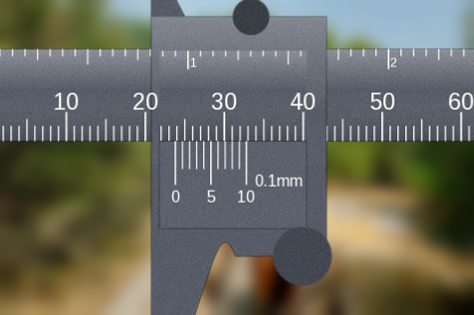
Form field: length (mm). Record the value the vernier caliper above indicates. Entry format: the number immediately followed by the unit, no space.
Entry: 23.8mm
